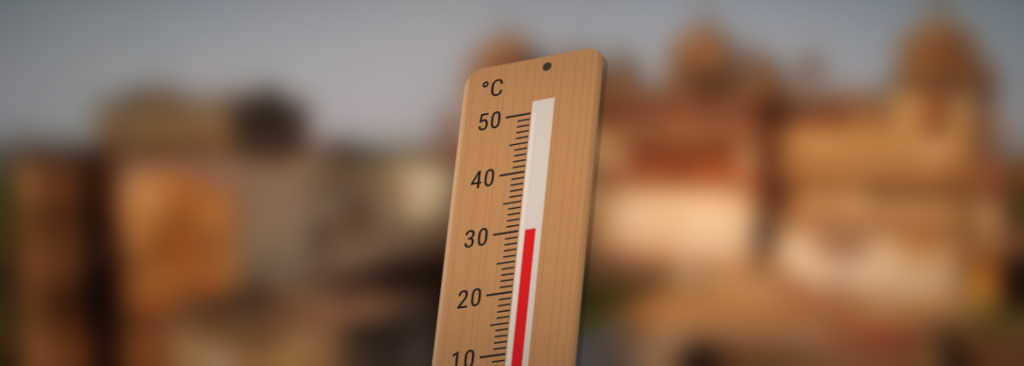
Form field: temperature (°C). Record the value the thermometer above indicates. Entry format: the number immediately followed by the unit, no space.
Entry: 30°C
